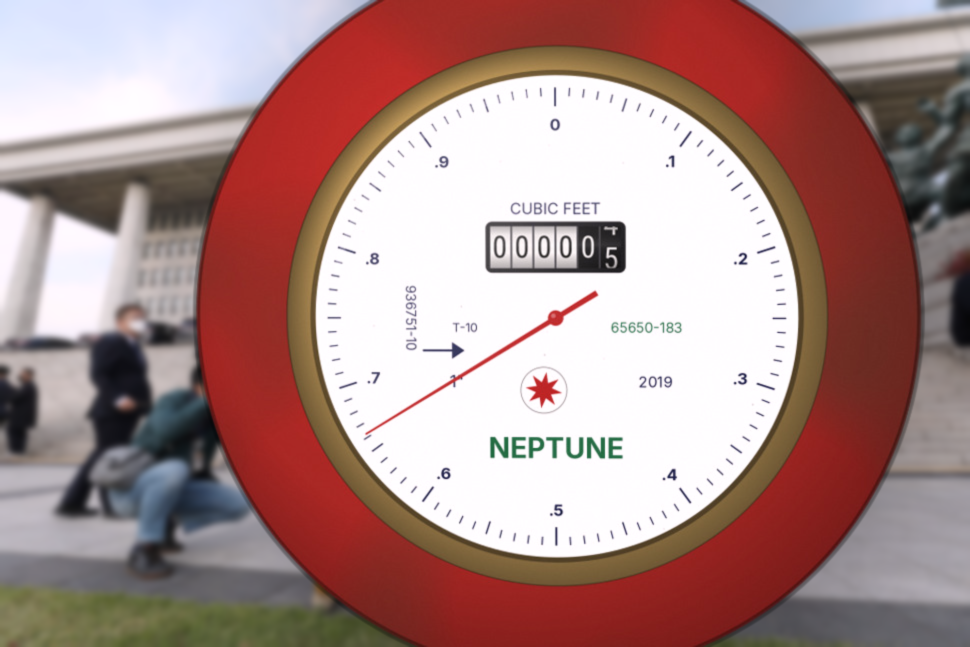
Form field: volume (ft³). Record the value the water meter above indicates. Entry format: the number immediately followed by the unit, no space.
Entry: 4.66ft³
